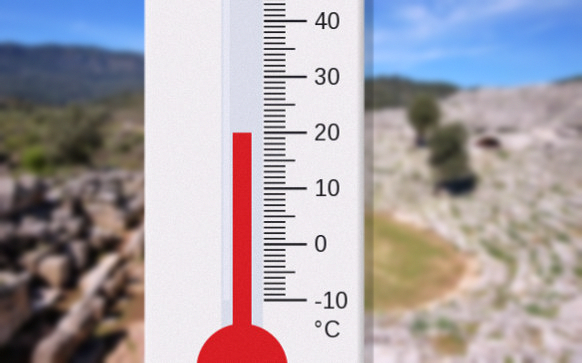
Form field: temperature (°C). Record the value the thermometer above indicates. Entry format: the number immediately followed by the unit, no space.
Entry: 20°C
